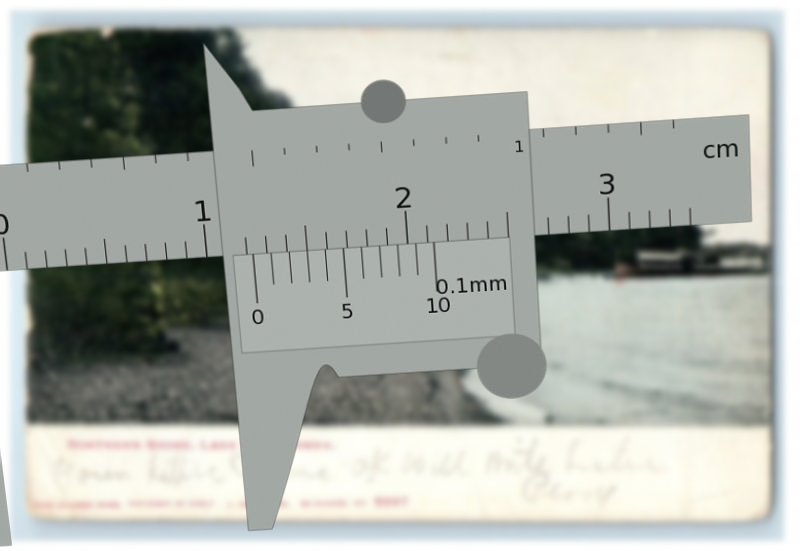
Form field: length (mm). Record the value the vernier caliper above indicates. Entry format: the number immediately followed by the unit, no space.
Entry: 12.3mm
